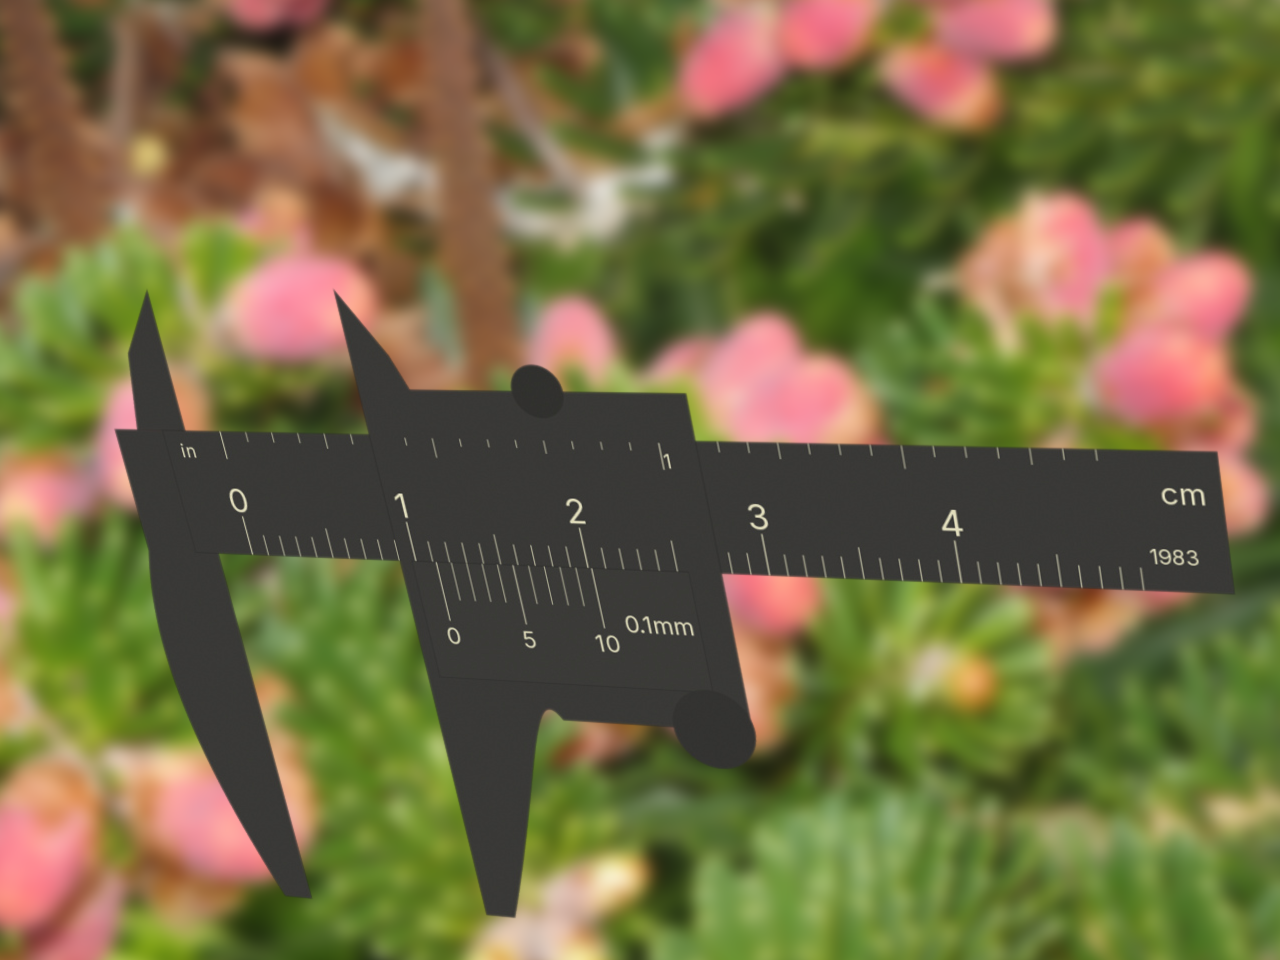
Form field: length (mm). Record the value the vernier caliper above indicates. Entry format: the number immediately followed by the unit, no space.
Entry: 11.2mm
